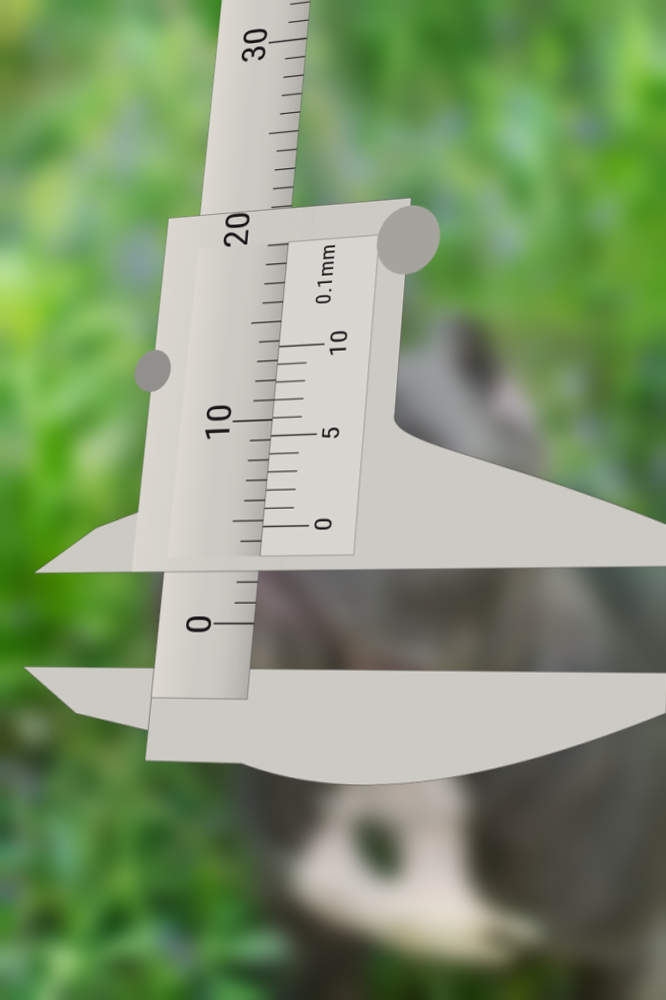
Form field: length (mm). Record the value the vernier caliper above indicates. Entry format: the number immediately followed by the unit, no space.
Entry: 4.7mm
